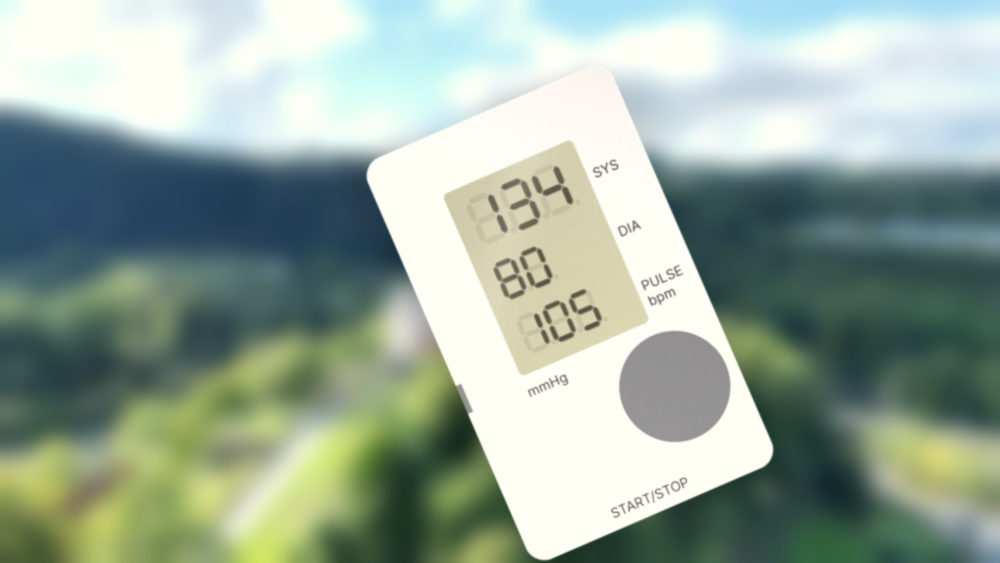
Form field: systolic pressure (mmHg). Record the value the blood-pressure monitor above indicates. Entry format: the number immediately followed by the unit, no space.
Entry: 134mmHg
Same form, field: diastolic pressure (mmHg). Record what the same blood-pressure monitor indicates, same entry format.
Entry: 80mmHg
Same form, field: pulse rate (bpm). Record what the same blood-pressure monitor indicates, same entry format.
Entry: 105bpm
